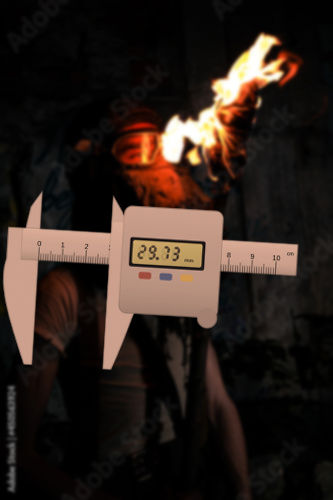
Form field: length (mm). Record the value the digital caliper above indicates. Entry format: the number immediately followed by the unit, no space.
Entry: 29.73mm
